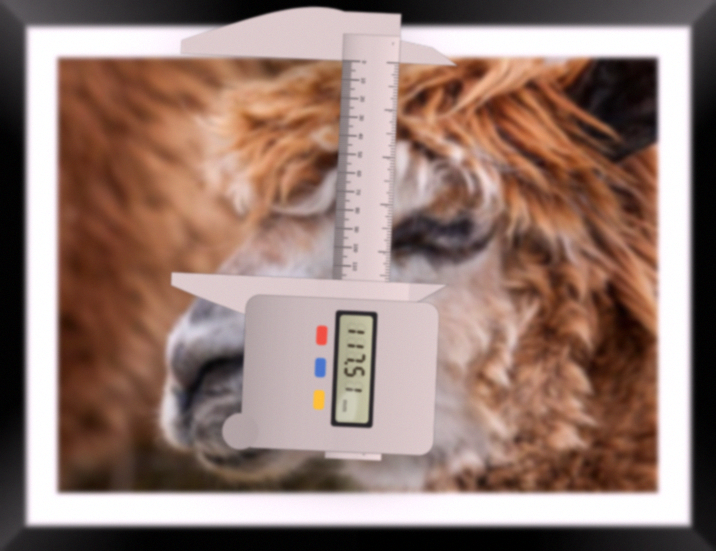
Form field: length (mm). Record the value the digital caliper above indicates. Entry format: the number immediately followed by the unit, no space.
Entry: 117.51mm
